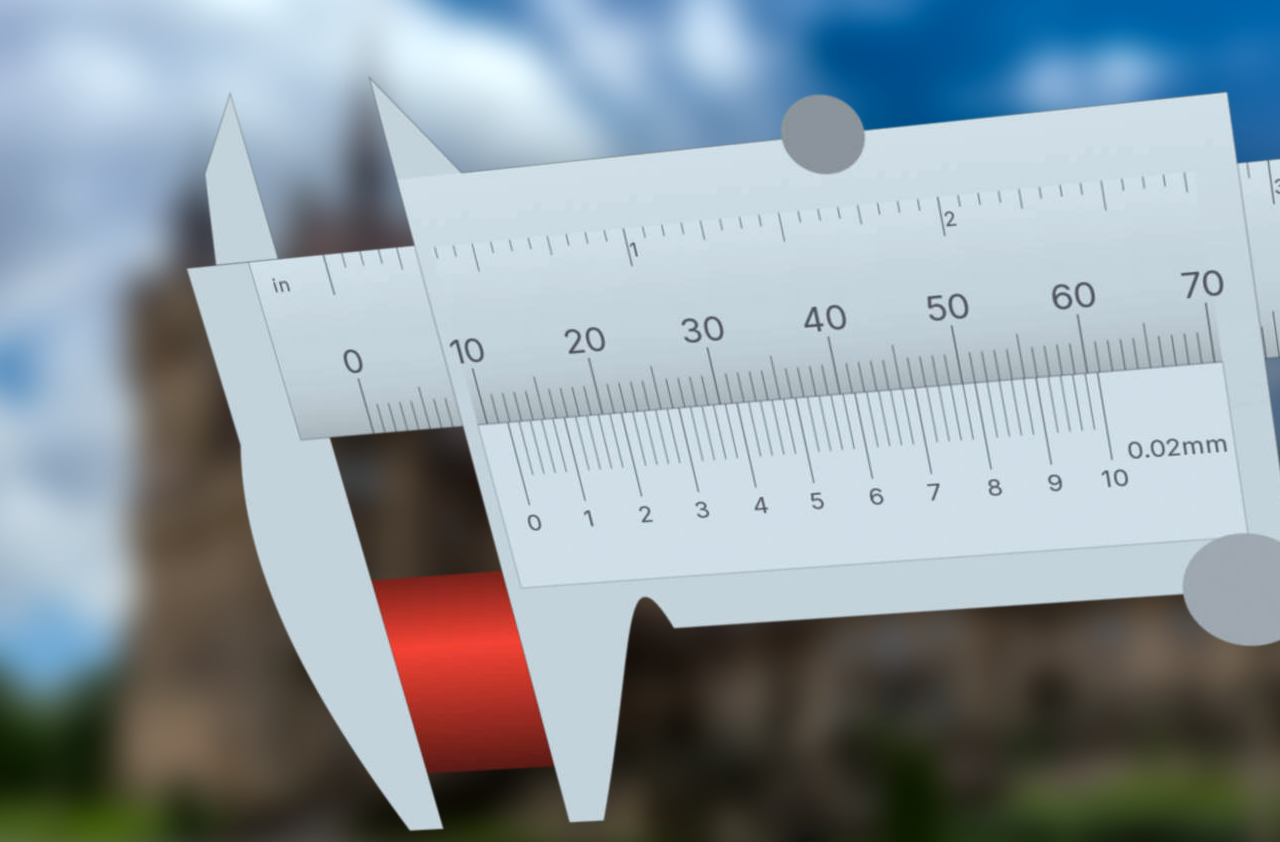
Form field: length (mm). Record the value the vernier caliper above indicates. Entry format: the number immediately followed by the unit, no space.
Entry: 11.8mm
